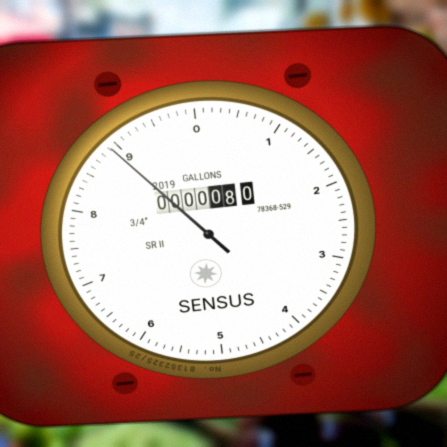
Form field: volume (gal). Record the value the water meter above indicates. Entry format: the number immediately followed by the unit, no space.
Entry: 78.9gal
